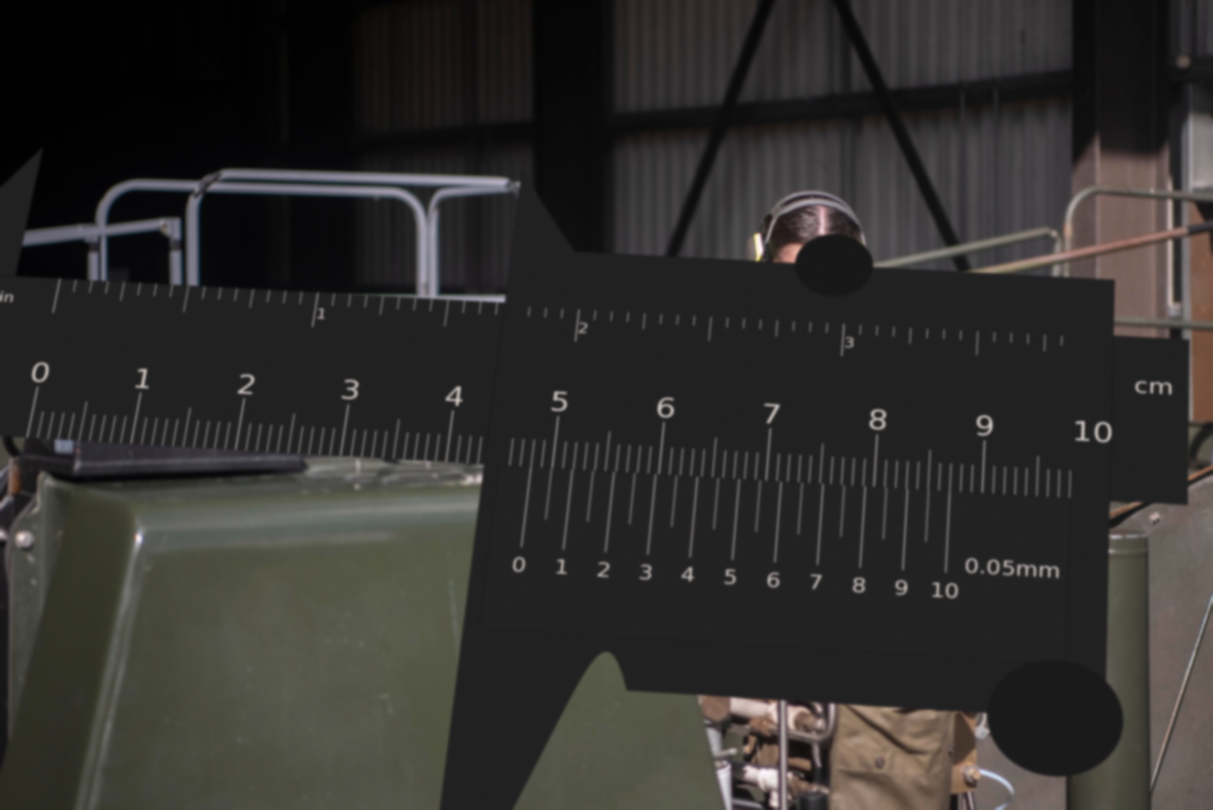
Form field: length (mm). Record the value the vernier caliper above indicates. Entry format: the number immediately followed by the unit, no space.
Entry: 48.0mm
